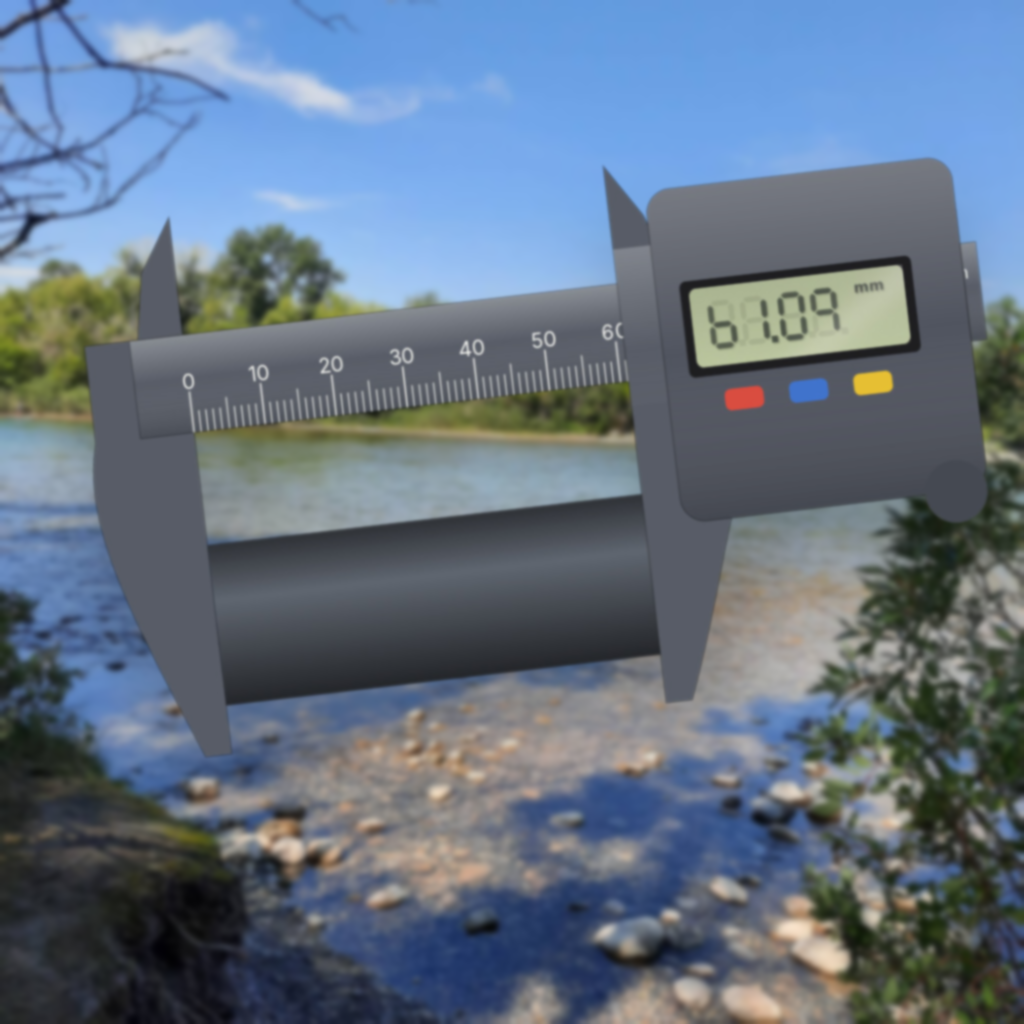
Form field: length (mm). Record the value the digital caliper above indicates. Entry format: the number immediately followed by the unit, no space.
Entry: 61.09mm
